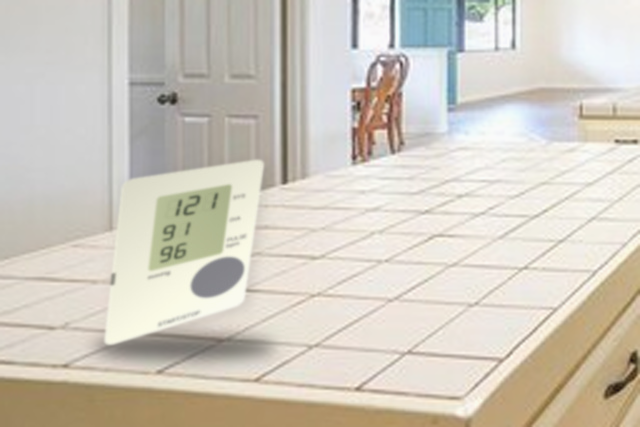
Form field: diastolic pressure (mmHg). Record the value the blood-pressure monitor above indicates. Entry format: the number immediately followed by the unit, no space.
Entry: 91mmHg
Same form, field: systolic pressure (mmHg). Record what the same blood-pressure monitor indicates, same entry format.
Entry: 121mmHg
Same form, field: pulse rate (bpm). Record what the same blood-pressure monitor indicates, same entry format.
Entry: 96bpm
